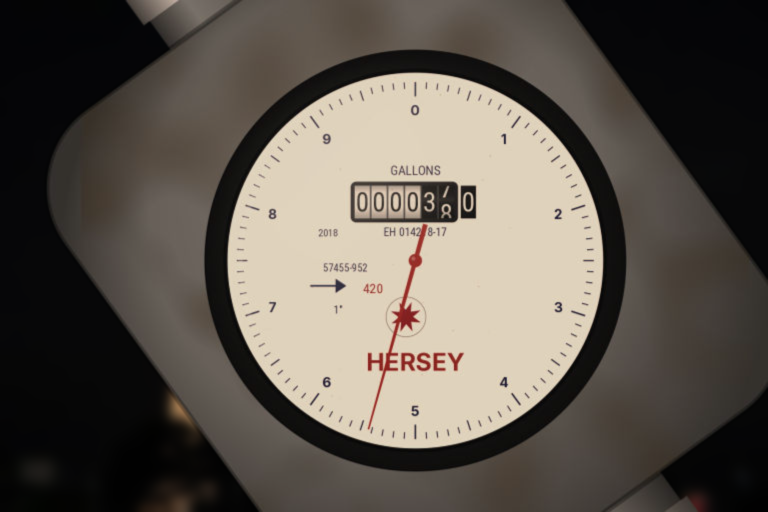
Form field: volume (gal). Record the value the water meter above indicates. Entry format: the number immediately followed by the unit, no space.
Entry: 375.4gal
